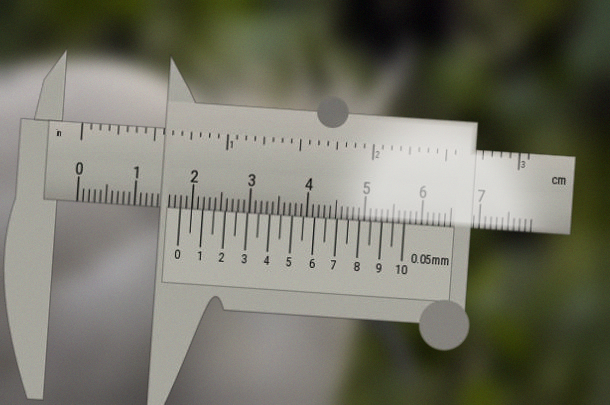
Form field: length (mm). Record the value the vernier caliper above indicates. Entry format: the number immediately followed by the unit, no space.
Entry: 18.0mm
